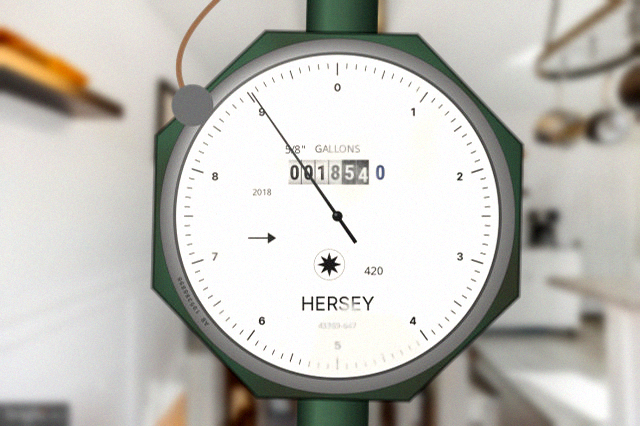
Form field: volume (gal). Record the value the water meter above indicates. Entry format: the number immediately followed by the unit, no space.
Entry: 18539.0gal
